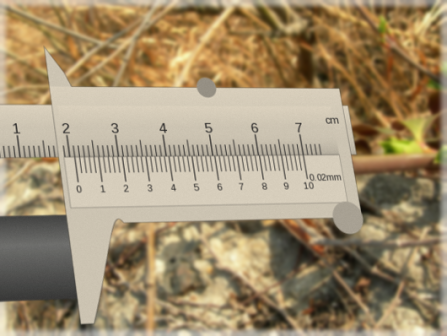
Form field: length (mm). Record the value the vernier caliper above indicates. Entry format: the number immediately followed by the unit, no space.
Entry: 21.0mm
